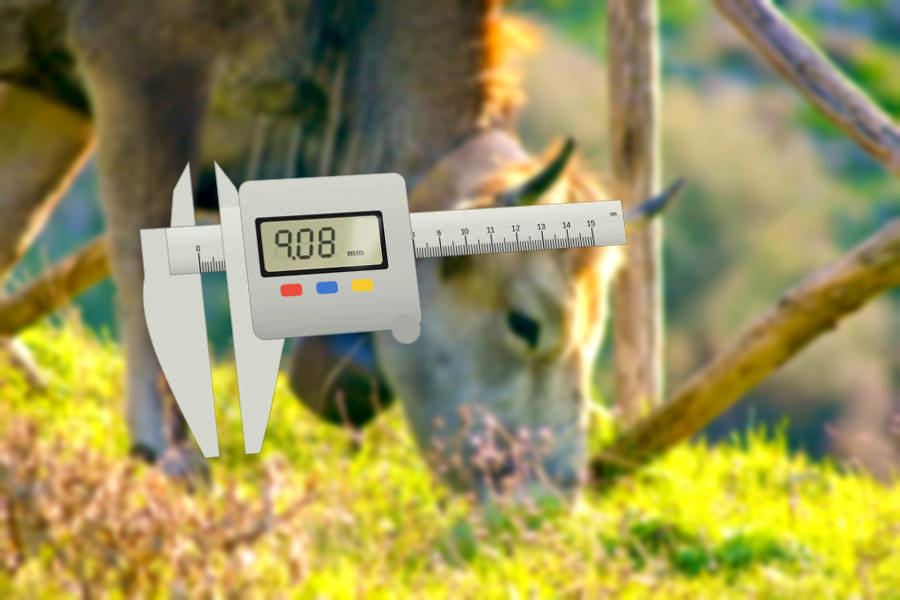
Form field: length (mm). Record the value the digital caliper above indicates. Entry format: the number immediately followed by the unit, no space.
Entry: 9.08mm
